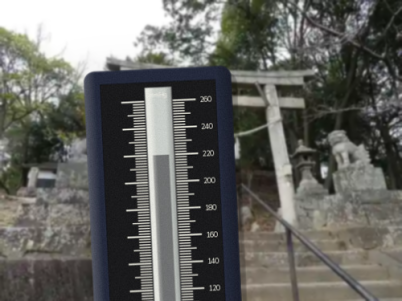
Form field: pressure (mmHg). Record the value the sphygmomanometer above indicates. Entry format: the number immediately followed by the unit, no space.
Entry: 220mmHg
